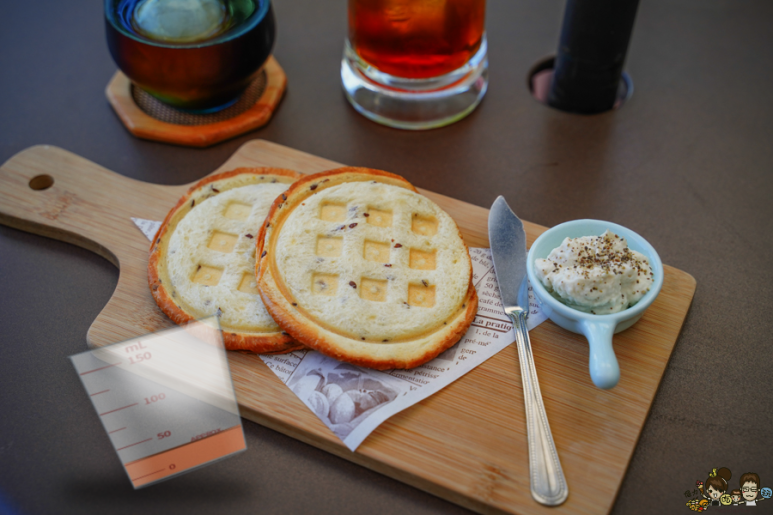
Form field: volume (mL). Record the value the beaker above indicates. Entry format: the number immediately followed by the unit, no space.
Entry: 25mL
